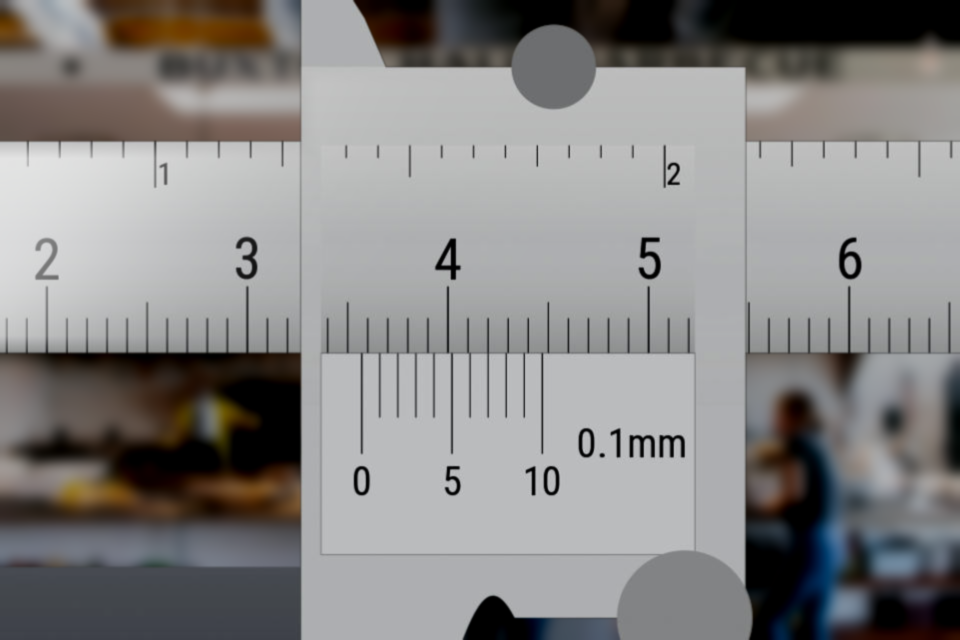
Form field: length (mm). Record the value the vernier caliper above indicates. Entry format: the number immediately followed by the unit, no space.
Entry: 35.7mm
